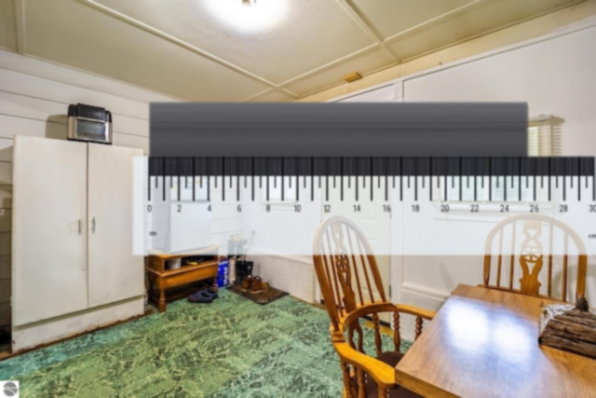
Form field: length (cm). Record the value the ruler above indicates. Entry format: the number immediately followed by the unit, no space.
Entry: 25.5cm
